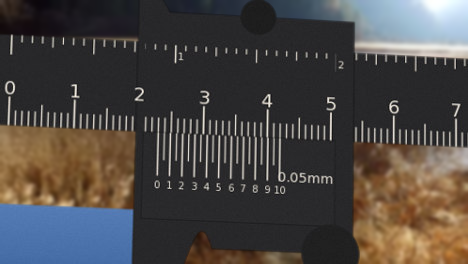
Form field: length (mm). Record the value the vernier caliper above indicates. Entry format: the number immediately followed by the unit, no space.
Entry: 23.0mm
